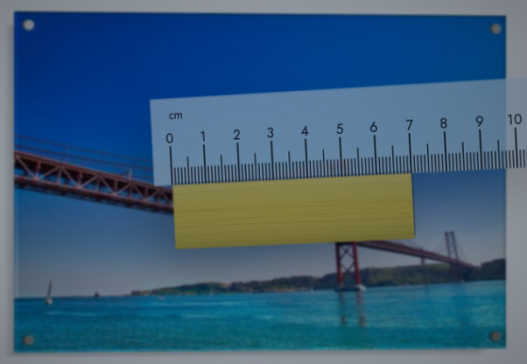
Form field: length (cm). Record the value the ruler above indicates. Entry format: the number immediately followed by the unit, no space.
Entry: 7cm
